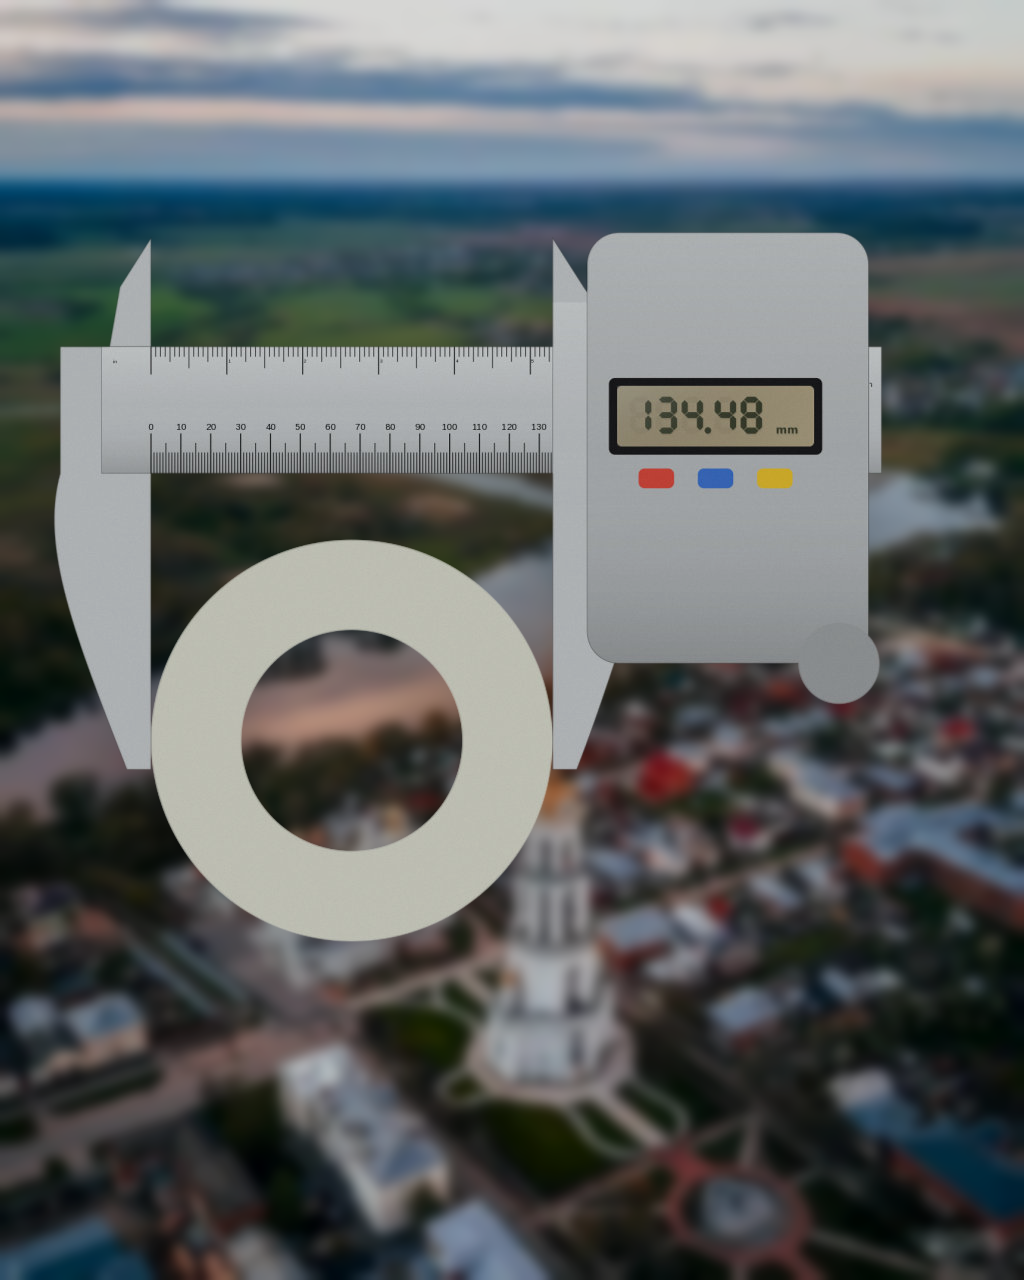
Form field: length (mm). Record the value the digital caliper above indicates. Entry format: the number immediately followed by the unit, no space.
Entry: 134.48mm
